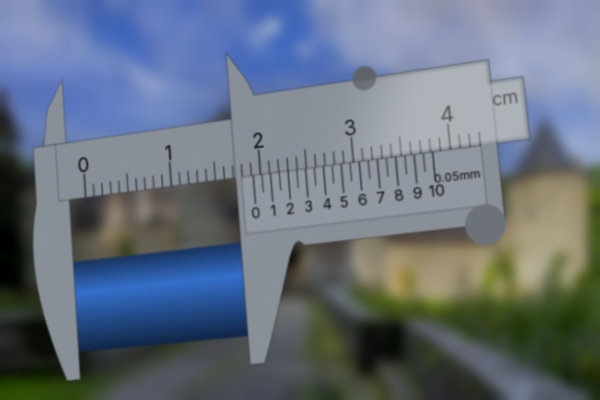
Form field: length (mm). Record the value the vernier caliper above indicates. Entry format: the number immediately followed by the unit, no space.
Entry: 19.2mm
